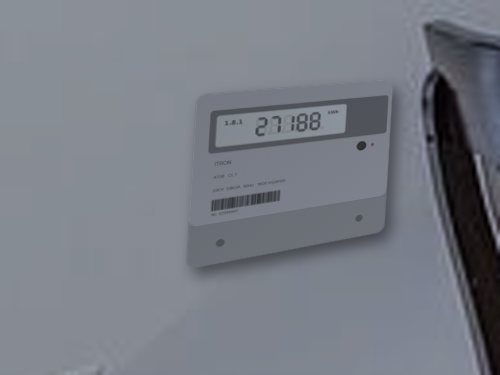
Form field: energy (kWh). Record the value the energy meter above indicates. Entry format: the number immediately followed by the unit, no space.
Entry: 27188kWh
